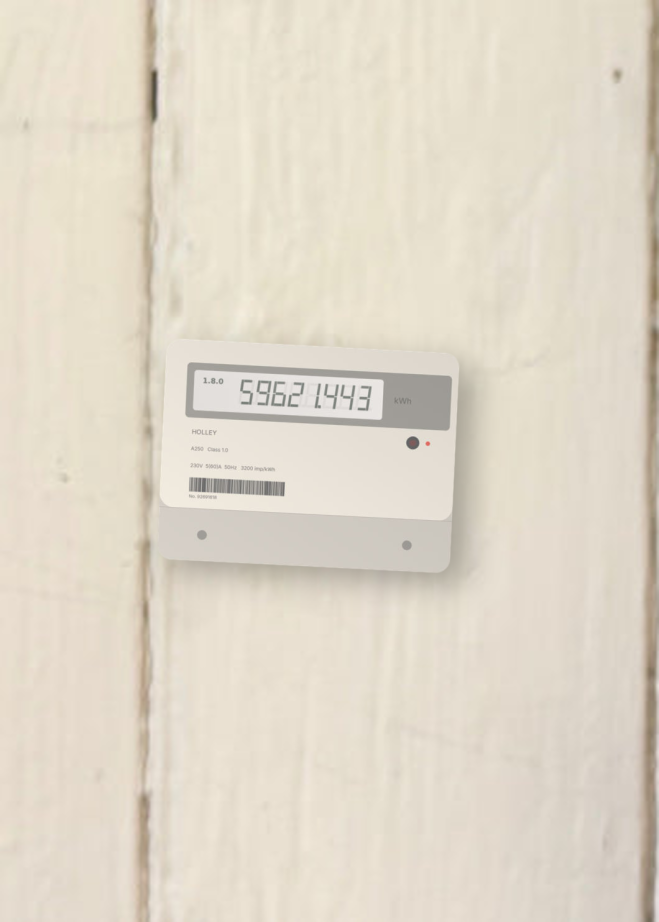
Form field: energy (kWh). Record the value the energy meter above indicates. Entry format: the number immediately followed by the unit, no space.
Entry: 59621.443kWh
